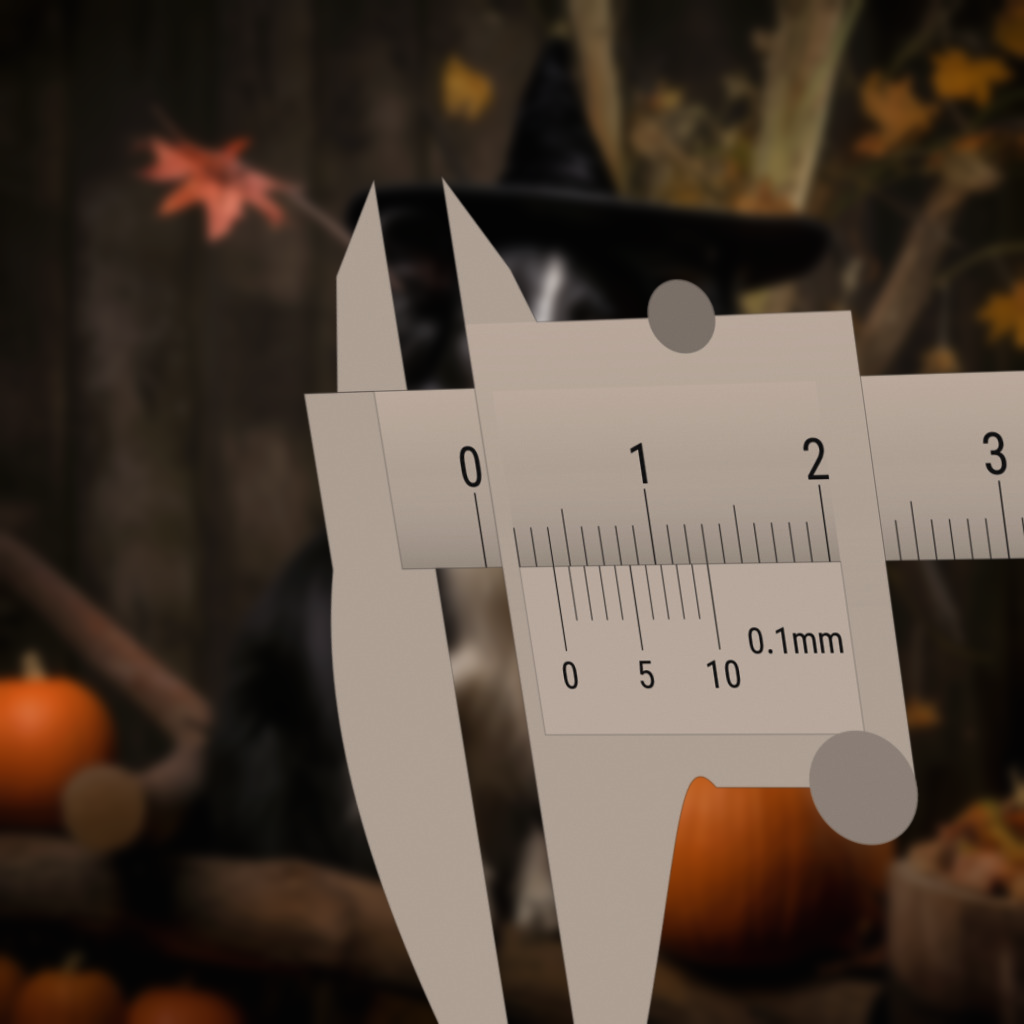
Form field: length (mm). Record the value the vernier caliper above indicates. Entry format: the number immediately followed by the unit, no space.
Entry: 4.0mm
